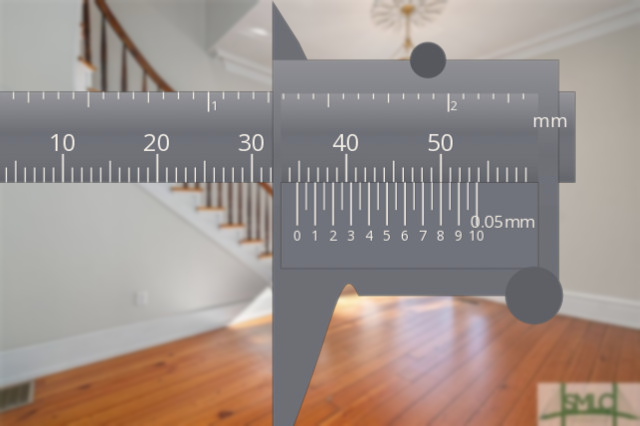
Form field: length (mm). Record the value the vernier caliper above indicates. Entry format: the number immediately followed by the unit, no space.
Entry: 34.8mm
